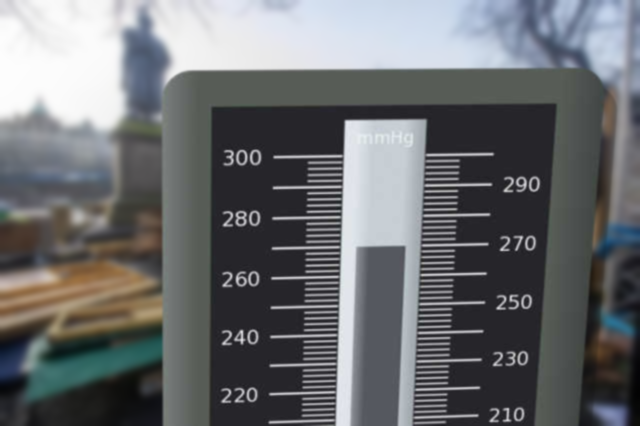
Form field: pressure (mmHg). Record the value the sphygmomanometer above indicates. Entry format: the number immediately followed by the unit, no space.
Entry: 270mmHg
